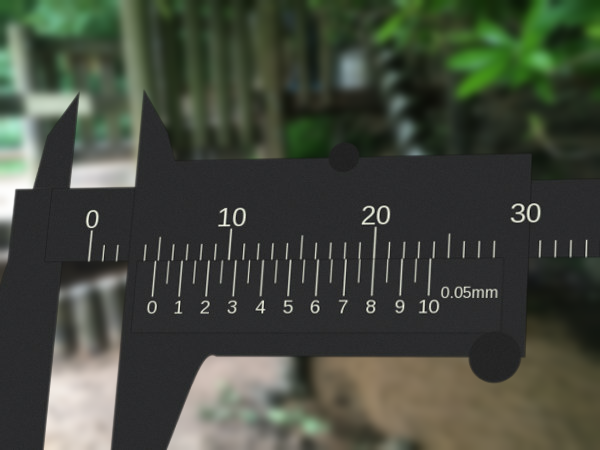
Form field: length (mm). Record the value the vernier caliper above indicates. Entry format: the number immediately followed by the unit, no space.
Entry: 4.8mm
